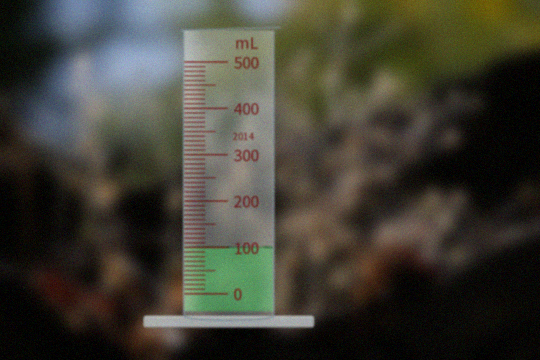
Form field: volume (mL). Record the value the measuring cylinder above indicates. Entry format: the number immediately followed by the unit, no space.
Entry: 100mL
